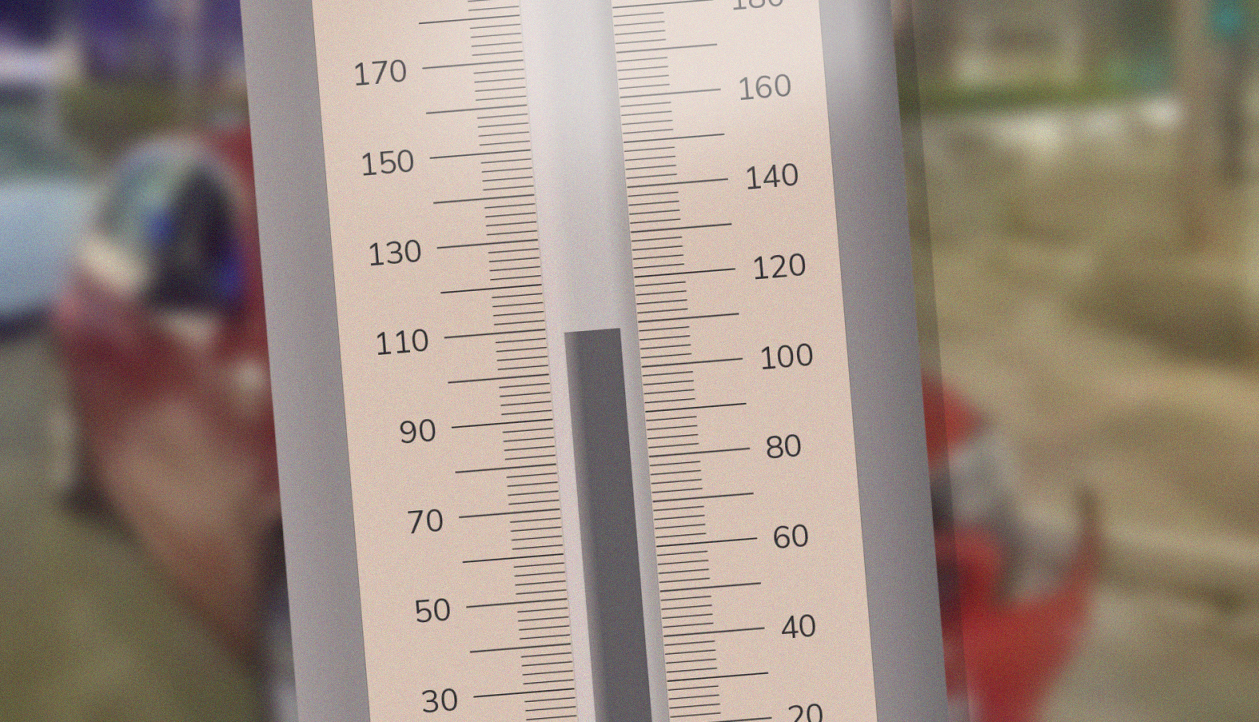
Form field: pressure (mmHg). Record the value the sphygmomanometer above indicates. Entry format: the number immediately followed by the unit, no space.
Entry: 109mmHg
